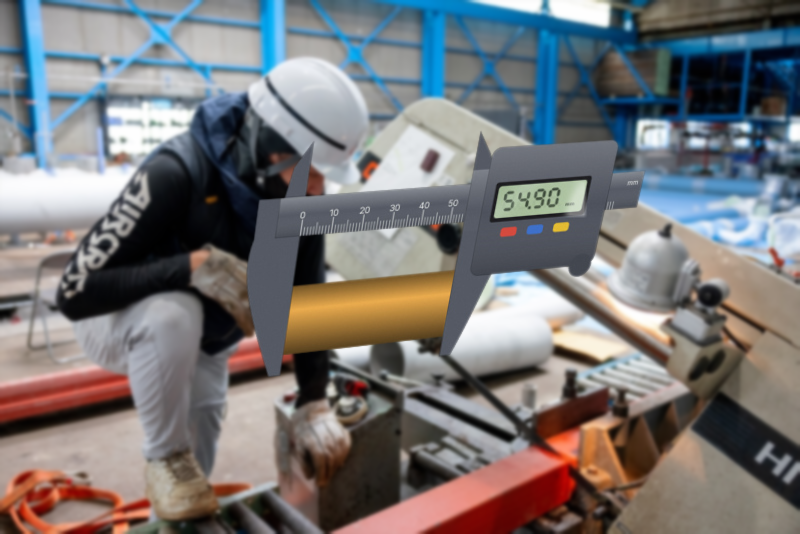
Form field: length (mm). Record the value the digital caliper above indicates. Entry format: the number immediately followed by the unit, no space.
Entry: 54.90mm
